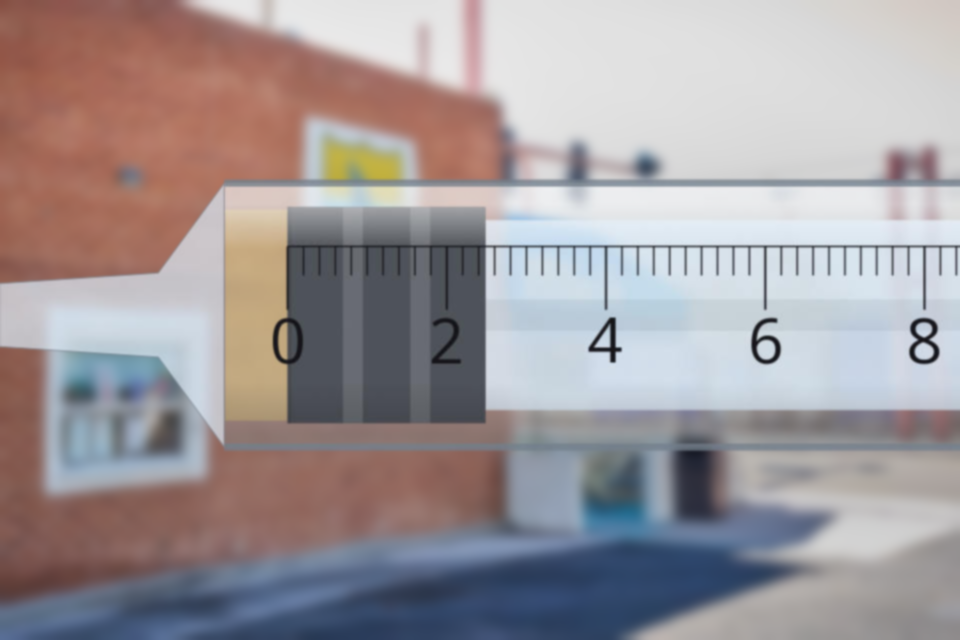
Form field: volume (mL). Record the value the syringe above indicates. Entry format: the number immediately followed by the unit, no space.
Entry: 0mL
